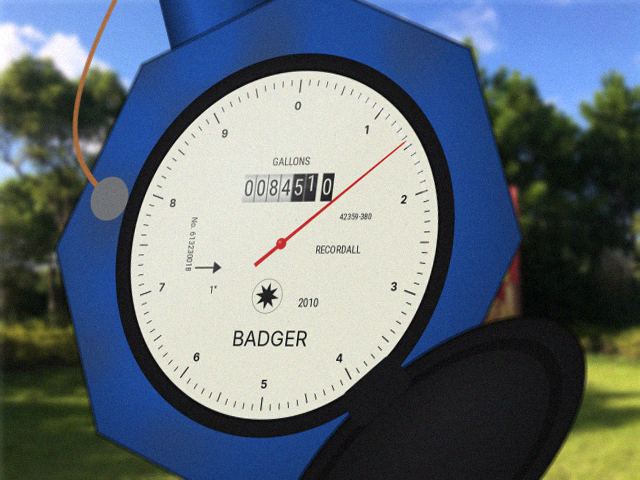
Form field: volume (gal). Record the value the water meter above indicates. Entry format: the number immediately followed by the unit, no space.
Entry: 84511.4gal
